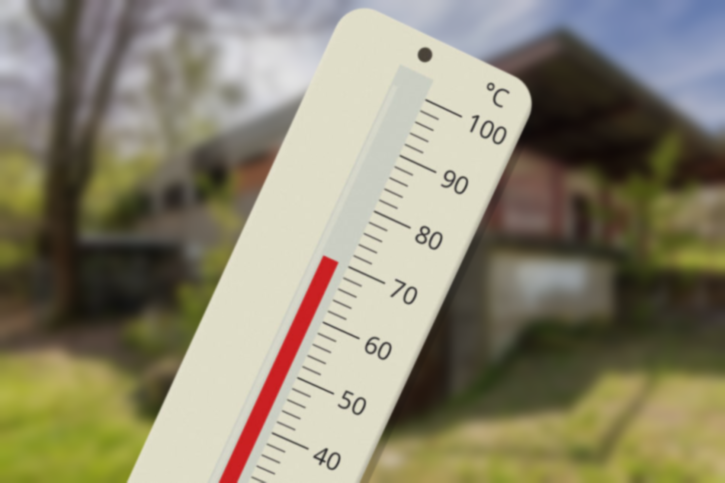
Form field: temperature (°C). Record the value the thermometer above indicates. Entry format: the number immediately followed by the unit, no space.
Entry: 70°C
